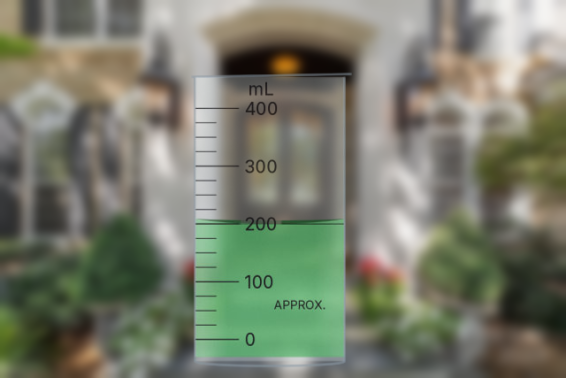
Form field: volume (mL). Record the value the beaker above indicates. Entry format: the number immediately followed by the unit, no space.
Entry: 200mL
